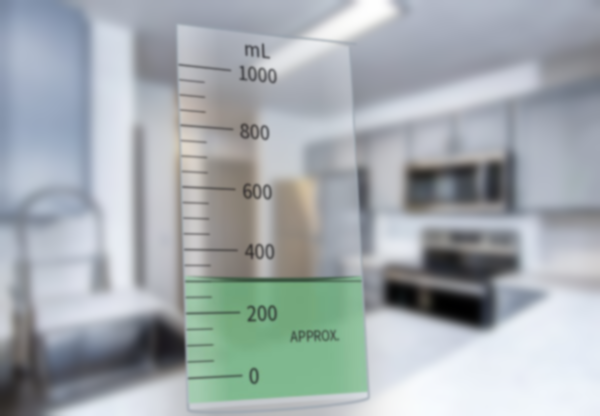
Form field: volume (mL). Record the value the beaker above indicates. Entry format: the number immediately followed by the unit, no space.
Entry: 300mL
